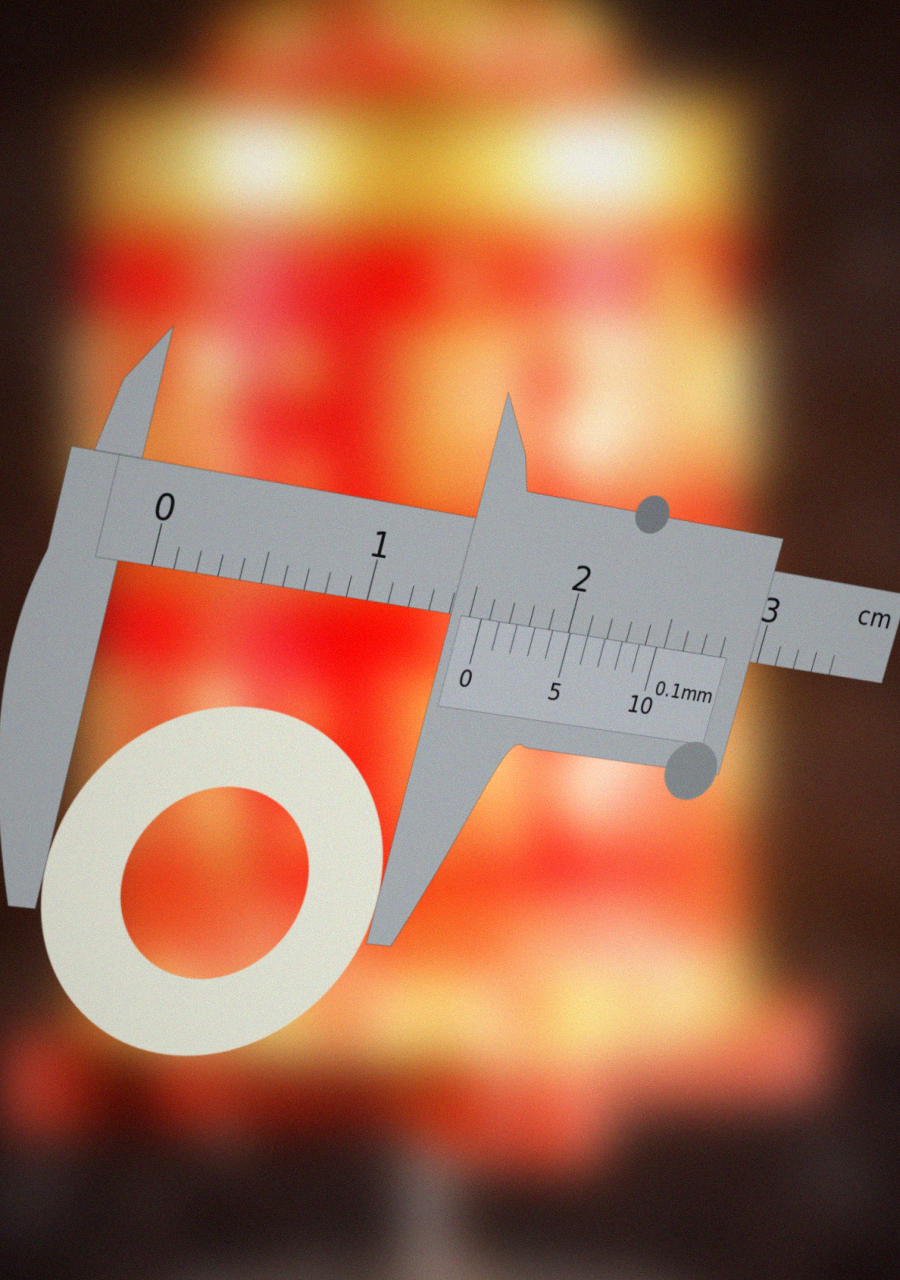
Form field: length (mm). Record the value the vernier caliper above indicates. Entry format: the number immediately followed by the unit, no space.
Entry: 15.6mm
